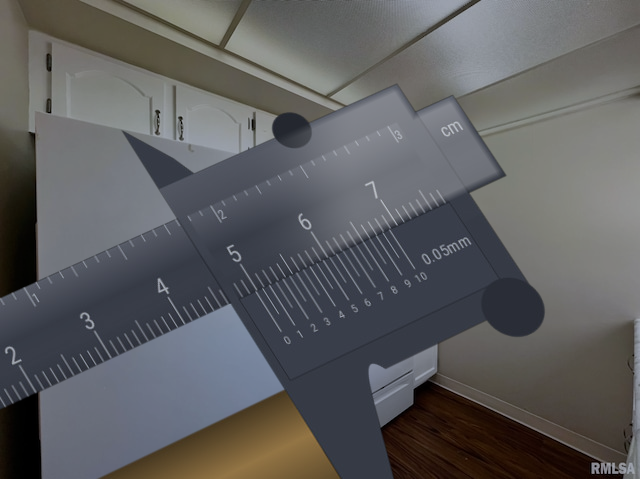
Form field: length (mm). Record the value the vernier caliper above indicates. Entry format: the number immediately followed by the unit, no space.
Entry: 49.8mm
